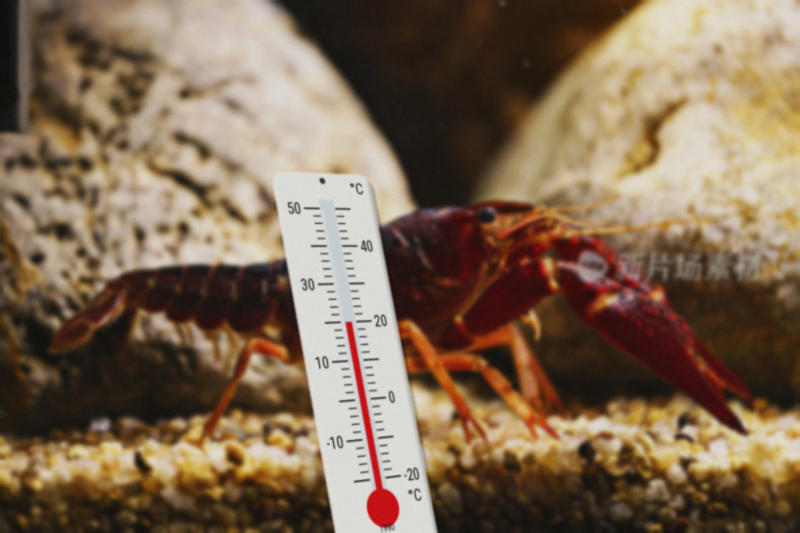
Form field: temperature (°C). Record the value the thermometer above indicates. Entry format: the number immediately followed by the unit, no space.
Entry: 20°C
